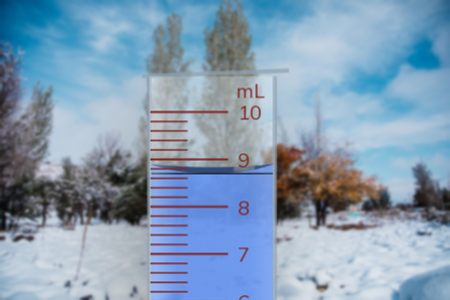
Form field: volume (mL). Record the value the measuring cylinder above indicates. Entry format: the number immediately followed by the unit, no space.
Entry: 8.7mL
